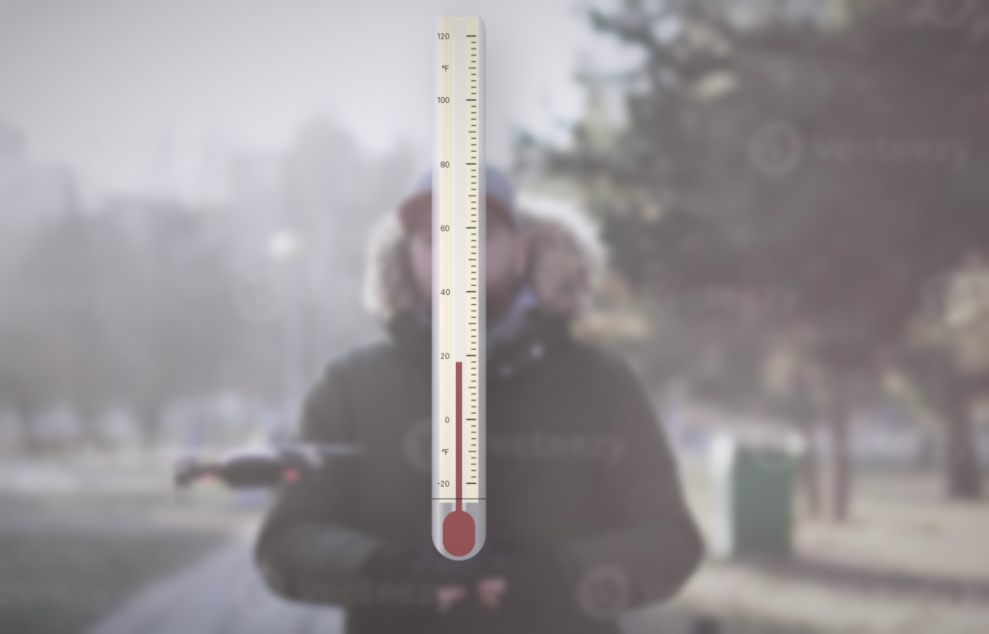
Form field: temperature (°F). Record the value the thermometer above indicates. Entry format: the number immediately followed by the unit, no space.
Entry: 18°F
